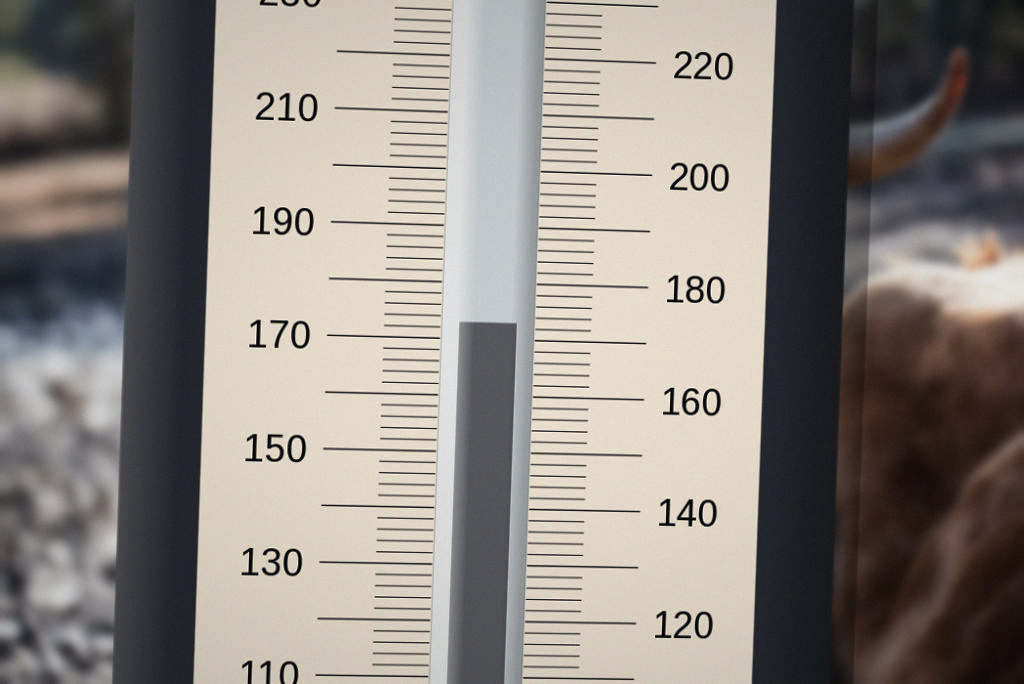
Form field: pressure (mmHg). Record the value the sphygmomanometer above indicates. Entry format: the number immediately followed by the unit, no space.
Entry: 173mmHg
